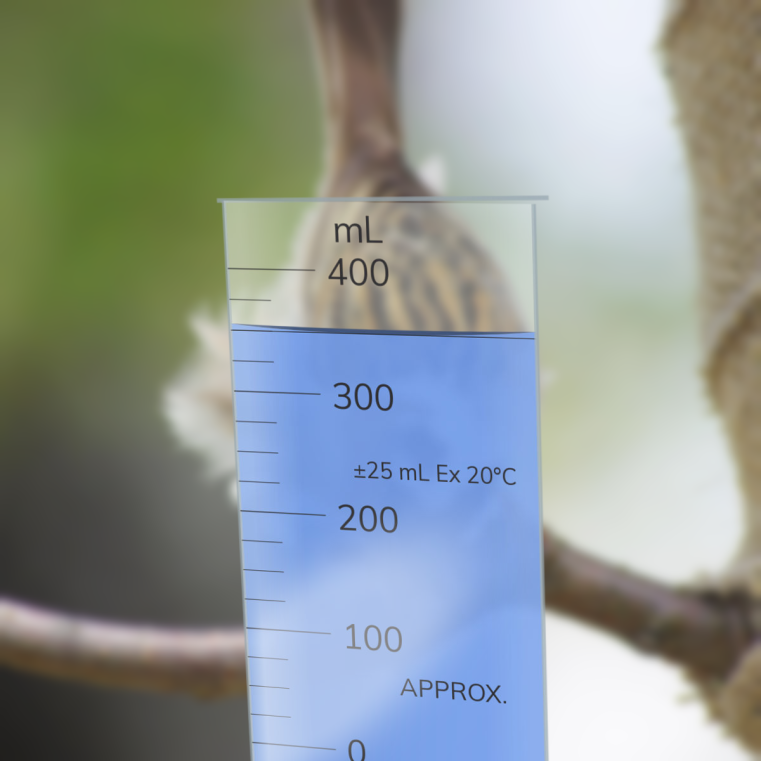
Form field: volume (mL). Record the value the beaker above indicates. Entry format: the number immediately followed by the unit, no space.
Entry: 350mL
